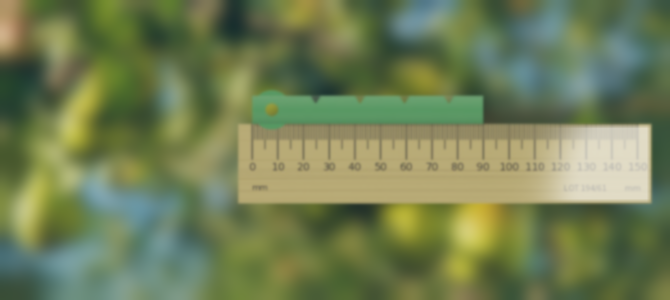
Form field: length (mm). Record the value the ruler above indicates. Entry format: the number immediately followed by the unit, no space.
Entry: 90mm
